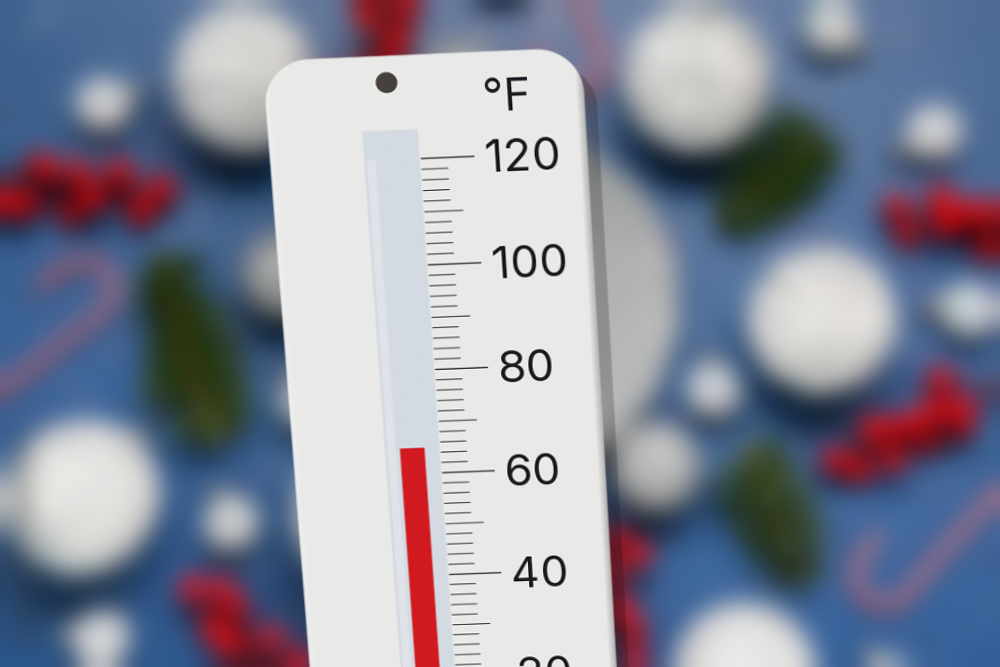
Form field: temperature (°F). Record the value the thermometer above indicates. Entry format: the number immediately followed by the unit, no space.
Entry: 65°F
